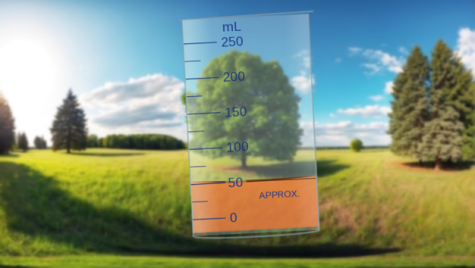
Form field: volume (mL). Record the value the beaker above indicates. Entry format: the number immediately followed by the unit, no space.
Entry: 50mL
